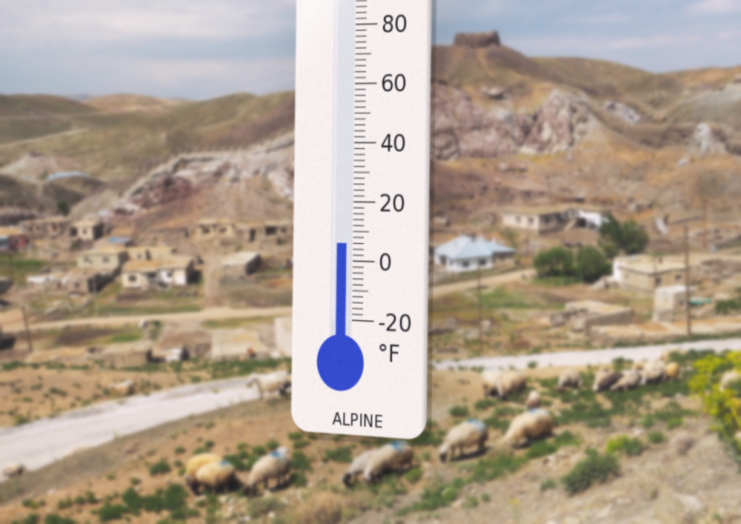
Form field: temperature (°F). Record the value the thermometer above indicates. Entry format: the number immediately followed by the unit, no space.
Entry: 6°F
